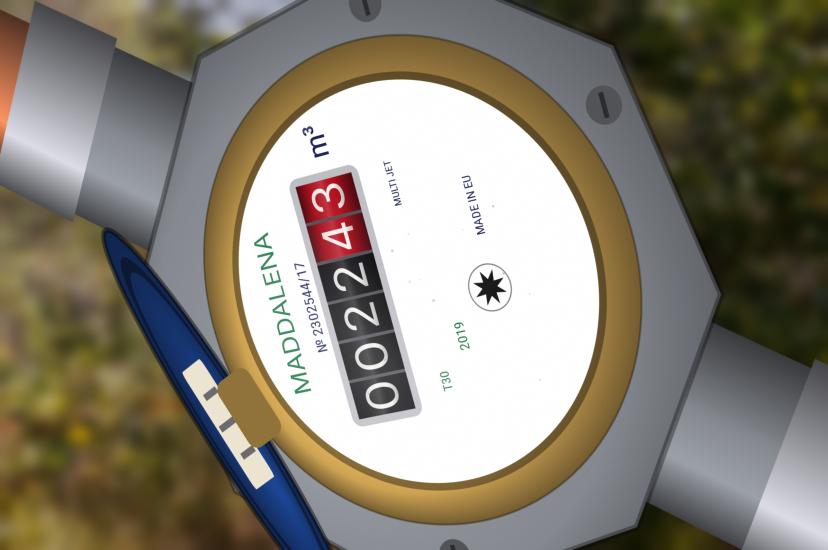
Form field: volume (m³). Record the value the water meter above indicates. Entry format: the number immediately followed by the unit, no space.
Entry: 22.43m³
